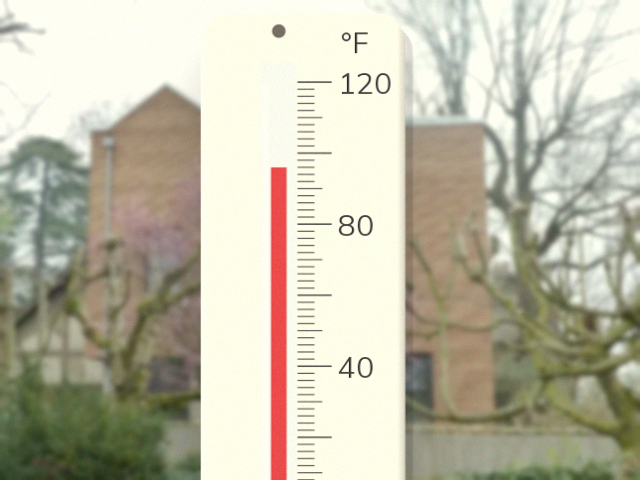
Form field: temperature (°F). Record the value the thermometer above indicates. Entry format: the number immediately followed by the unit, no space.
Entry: 96°F
